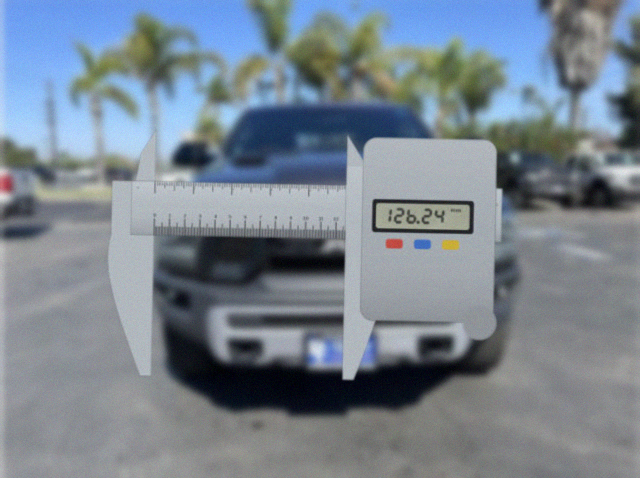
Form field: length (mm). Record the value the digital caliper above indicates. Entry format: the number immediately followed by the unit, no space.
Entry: 126.24mm
